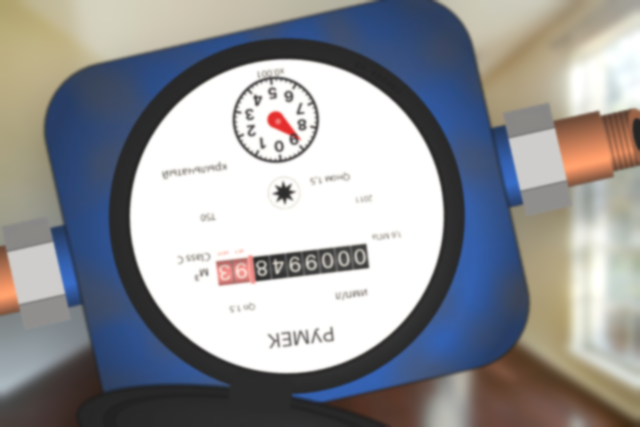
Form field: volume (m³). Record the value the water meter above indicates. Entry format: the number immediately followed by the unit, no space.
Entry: 9948.938m³
